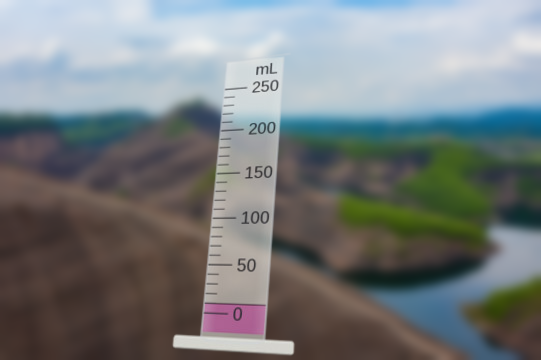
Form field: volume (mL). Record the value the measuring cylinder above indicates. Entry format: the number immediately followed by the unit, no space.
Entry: 10mL
